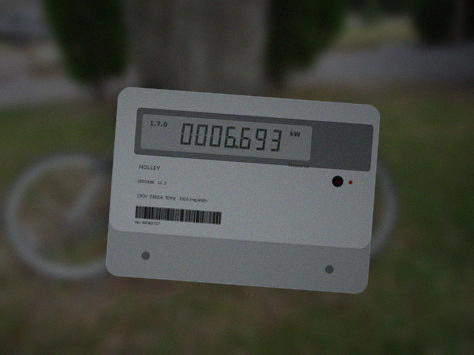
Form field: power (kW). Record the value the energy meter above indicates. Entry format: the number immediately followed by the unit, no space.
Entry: 6.693kW
